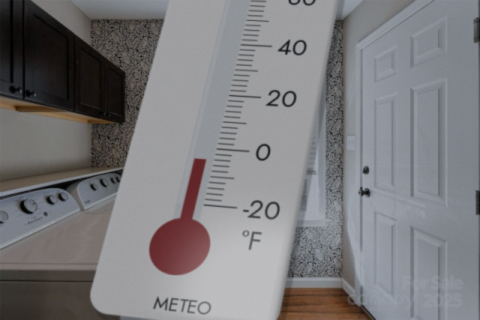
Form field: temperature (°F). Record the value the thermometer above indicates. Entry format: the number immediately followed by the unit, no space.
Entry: -4°F
